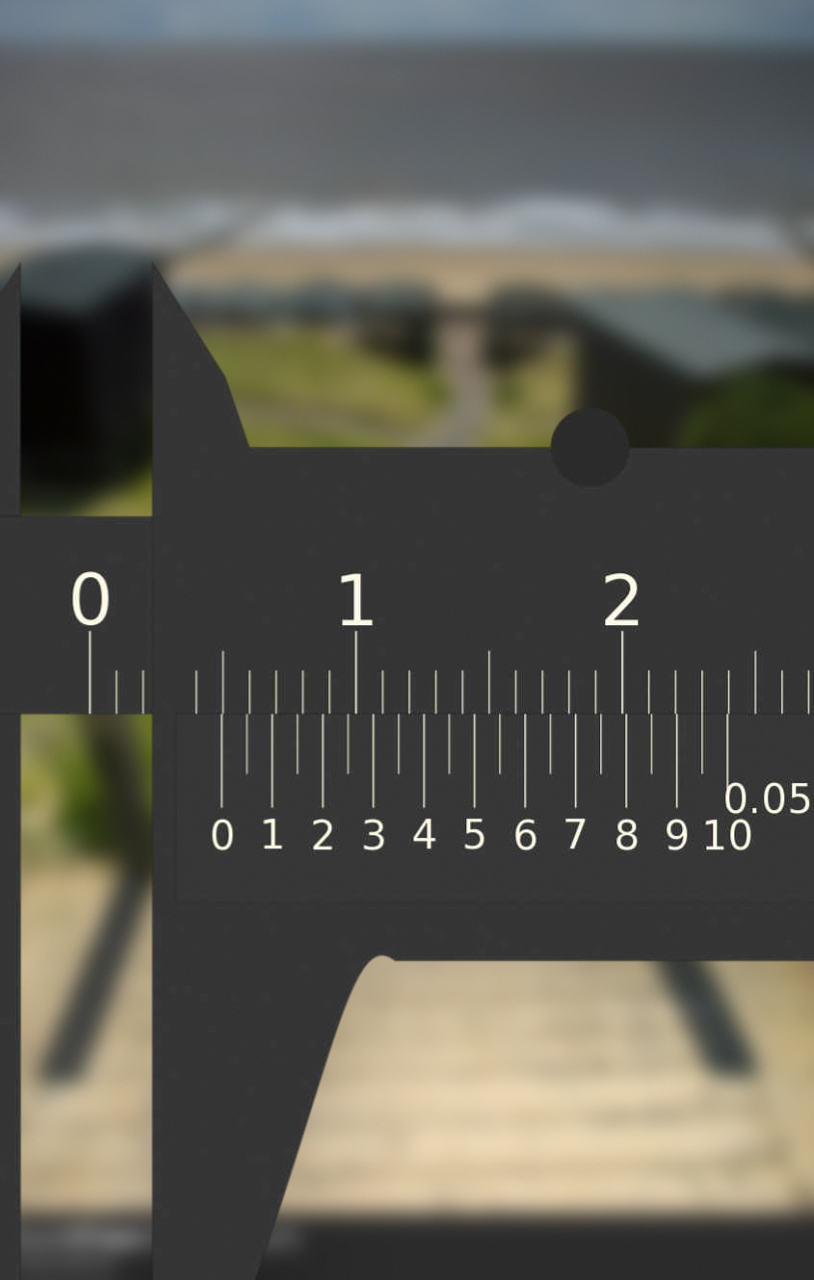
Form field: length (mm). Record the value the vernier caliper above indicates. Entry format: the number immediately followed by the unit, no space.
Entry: 4.95mm
